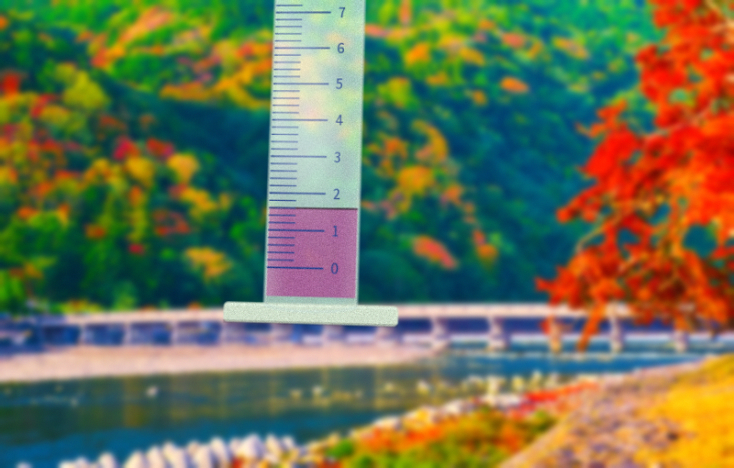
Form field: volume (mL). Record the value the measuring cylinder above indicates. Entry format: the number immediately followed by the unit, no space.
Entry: 1.6mL
